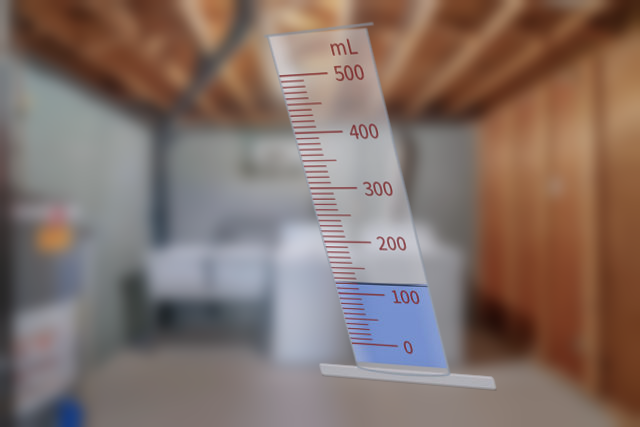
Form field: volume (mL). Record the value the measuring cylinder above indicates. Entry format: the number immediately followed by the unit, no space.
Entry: 120mL
